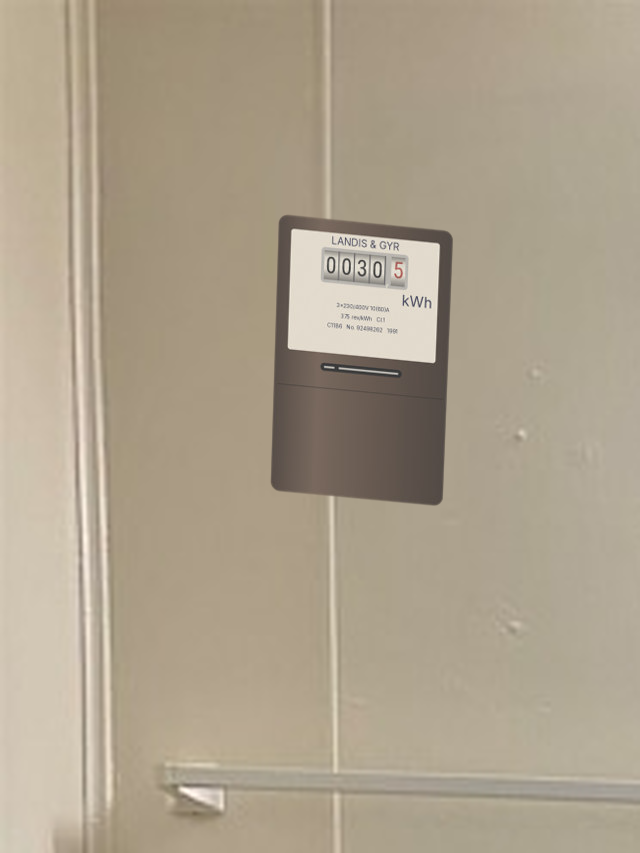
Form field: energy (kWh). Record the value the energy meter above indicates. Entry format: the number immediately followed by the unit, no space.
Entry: 30.5kWh
